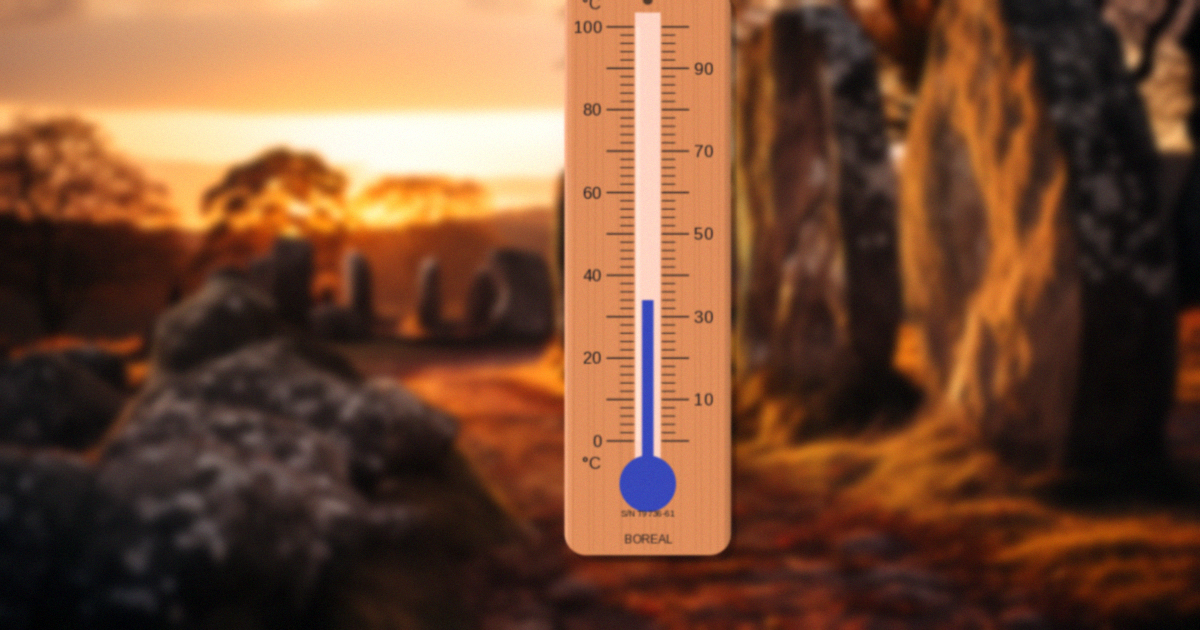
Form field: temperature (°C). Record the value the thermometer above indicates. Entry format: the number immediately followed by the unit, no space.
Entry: 34°C
